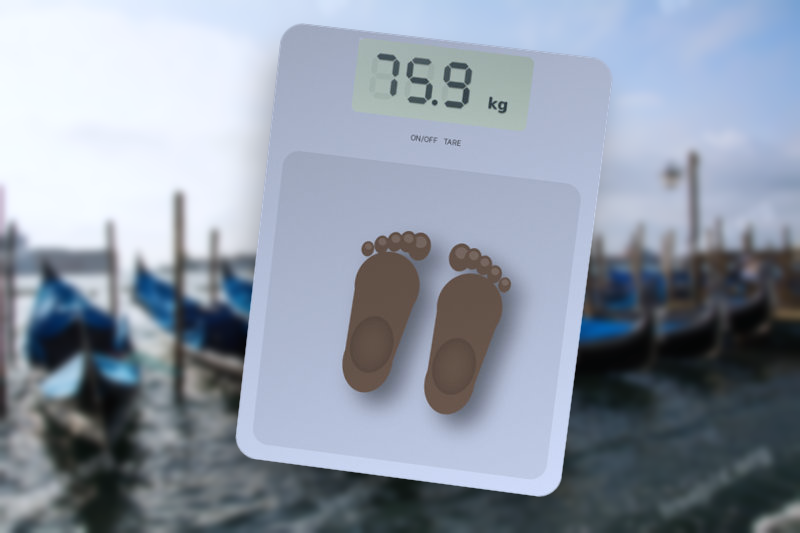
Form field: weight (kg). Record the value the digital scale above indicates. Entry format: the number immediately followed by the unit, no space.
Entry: 75.9kg
